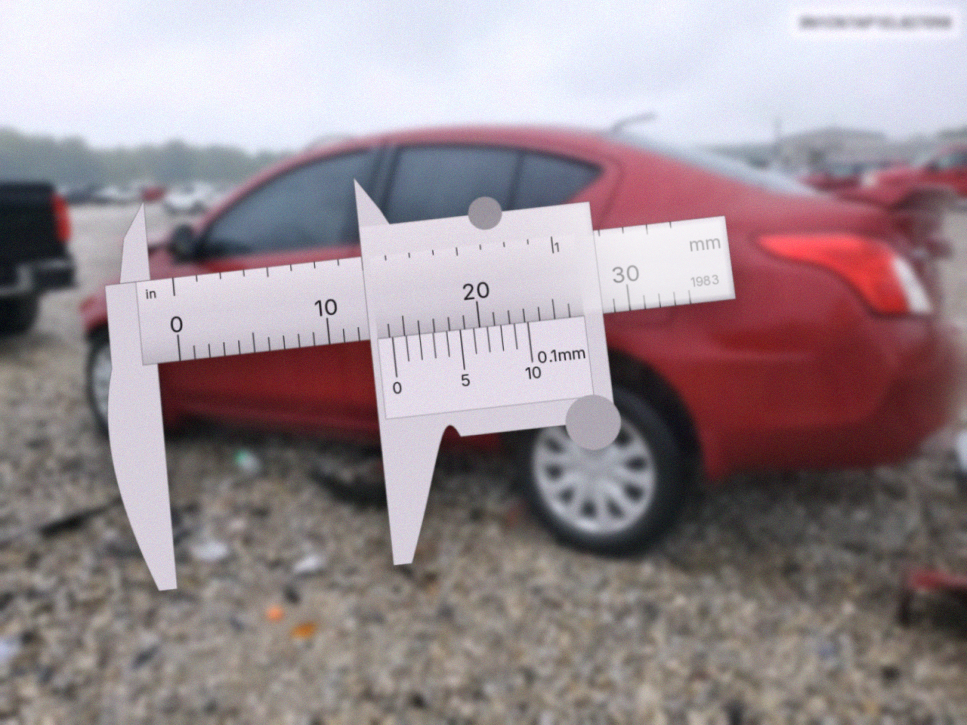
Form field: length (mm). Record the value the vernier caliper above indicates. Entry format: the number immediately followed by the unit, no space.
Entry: 14.2mm
